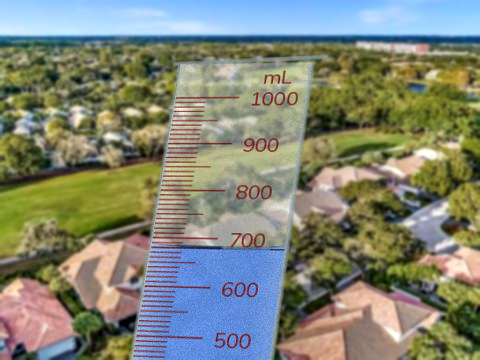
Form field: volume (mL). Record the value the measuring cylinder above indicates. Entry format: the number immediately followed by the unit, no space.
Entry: 680mL
